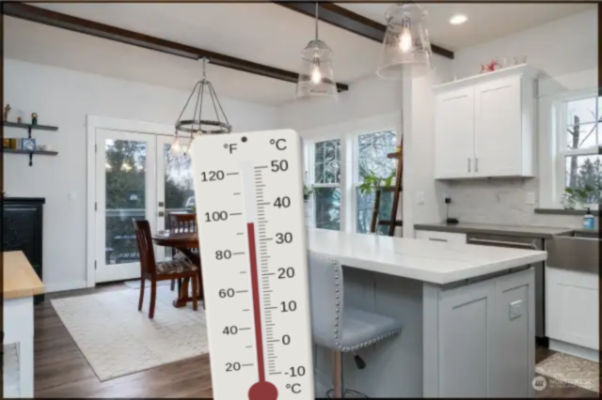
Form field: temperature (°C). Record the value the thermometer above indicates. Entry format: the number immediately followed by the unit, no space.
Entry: 35°C
